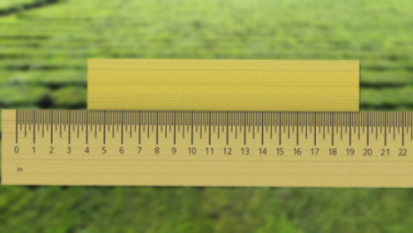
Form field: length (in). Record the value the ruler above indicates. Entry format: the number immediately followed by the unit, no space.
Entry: 15.5in
